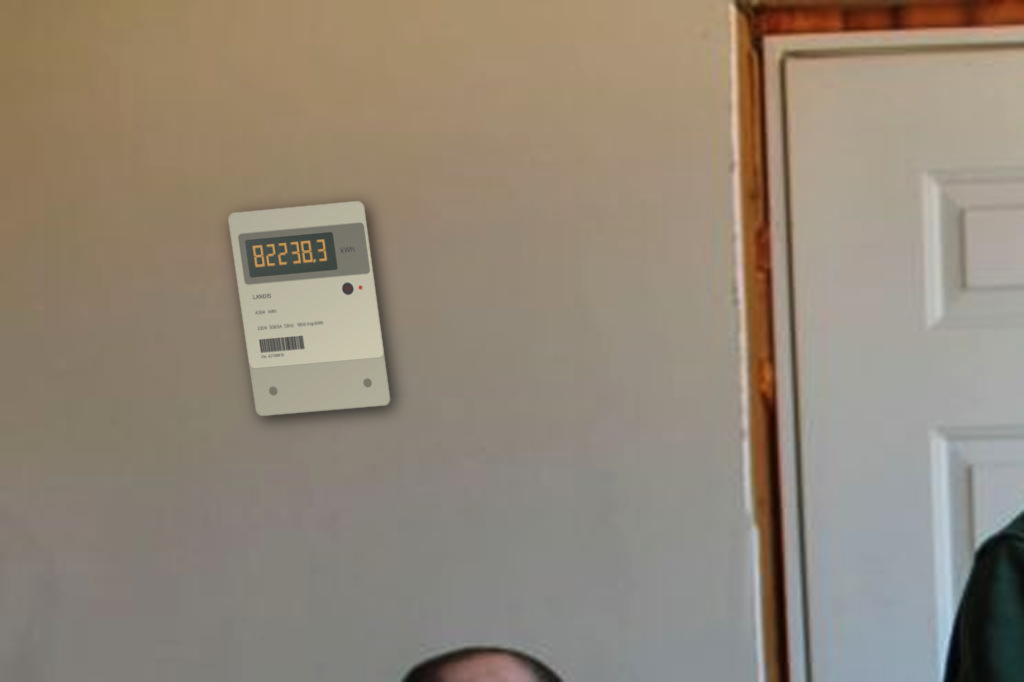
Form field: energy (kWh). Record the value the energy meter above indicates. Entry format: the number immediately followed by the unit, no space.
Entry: 82238.3kWh
